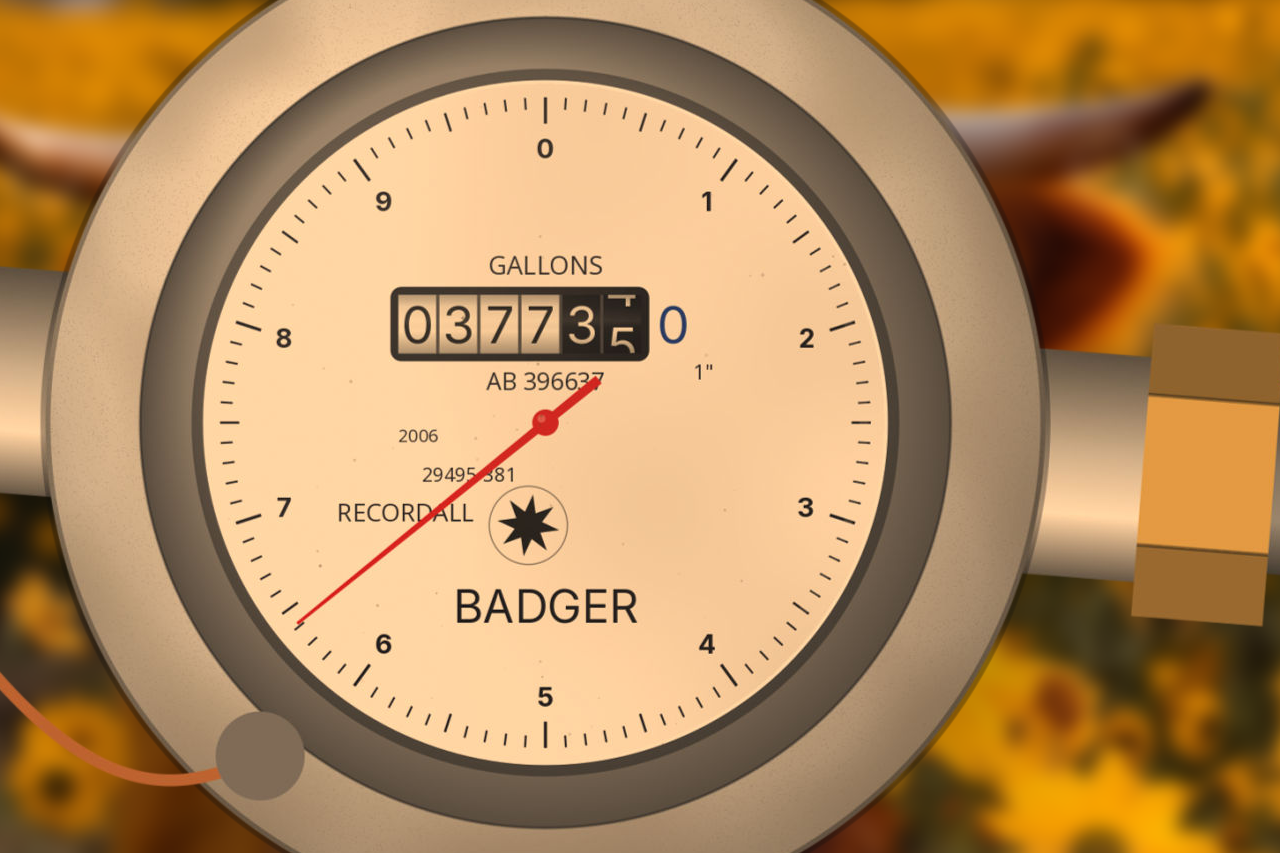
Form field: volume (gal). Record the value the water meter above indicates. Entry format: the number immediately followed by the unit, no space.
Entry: 377346.4gal
